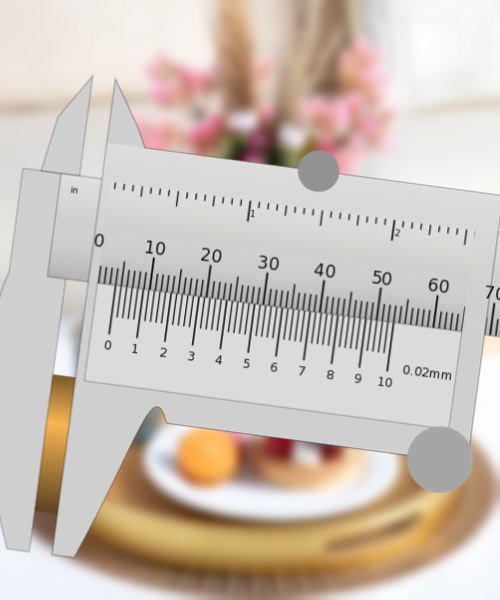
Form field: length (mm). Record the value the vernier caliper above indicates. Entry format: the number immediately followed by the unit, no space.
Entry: 4.0mm
